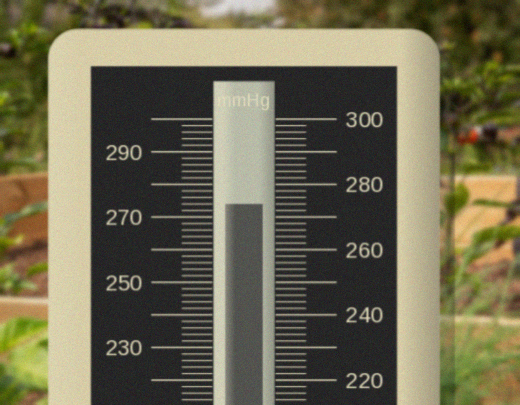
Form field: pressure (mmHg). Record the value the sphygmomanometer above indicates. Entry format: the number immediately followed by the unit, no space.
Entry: 274mmHg
